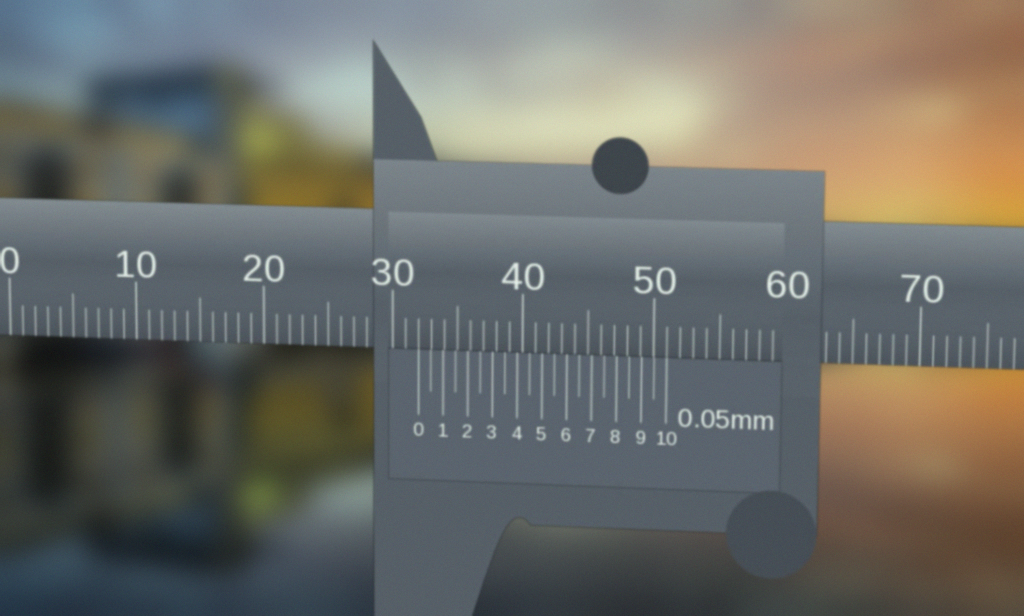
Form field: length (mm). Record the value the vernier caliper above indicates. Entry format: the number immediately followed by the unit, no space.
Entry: 32.0mm
